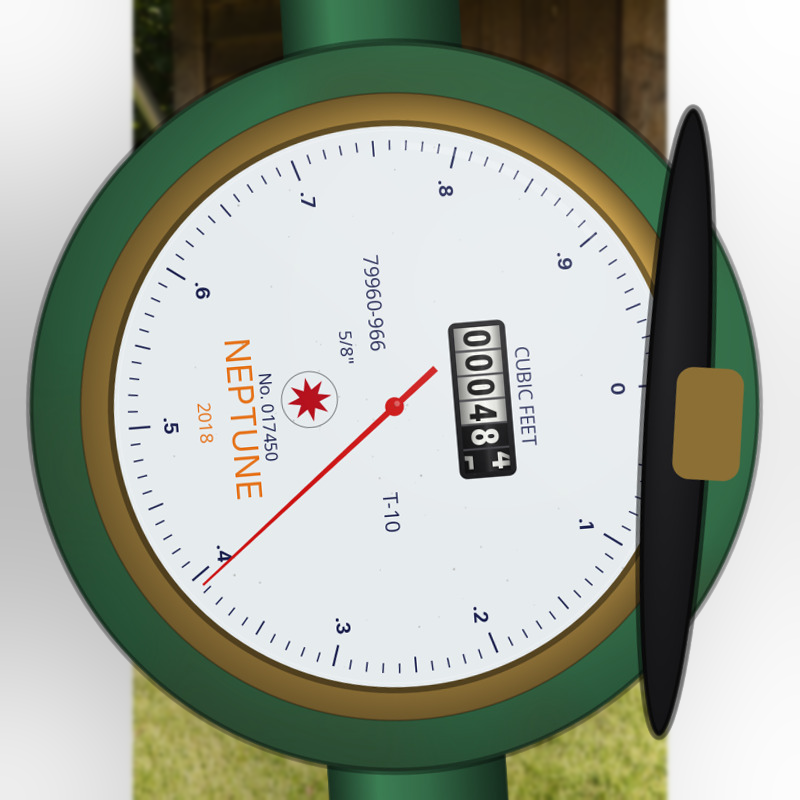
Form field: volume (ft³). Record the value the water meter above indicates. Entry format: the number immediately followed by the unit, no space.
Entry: 484.39ft³
